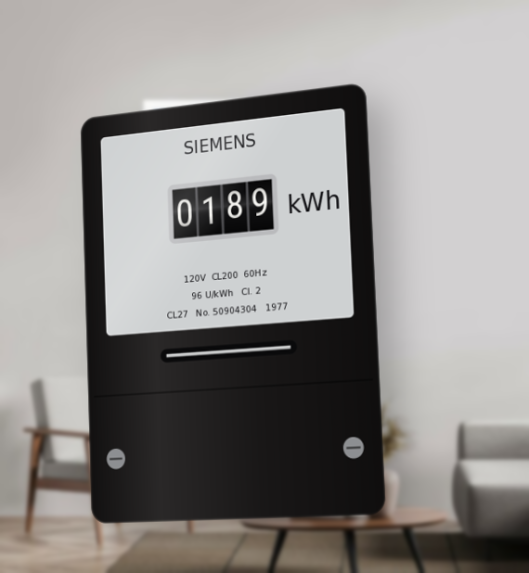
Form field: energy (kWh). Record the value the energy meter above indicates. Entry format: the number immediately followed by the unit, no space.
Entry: 189kWh
